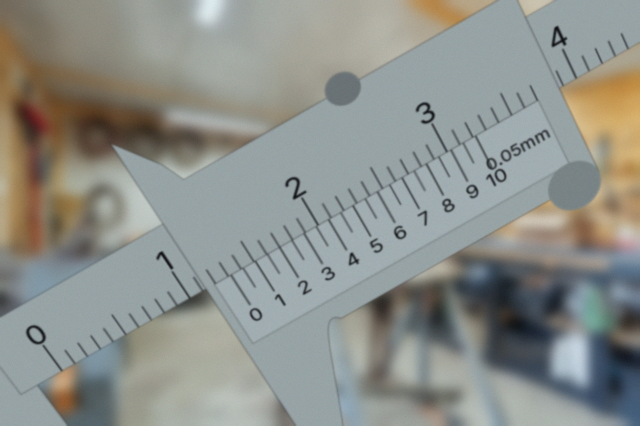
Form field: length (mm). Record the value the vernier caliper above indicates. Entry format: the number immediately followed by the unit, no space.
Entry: 13.2mm
